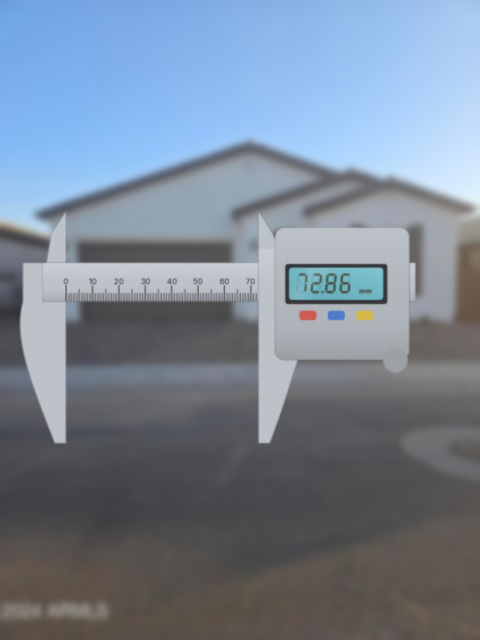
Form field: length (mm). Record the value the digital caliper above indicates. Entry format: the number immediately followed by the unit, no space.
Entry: 72.86mm
